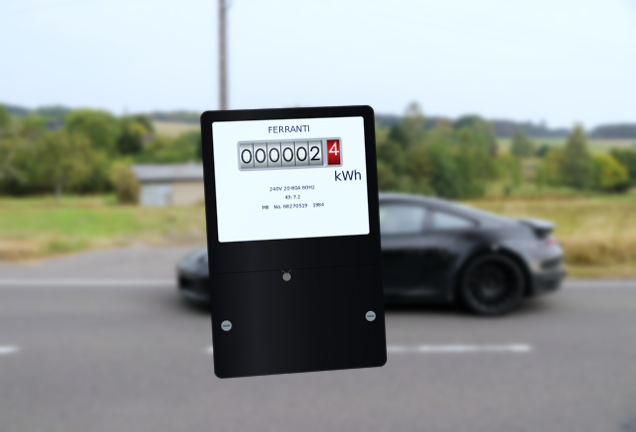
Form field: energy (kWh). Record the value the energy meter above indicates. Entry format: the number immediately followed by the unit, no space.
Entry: 2.4kWh
